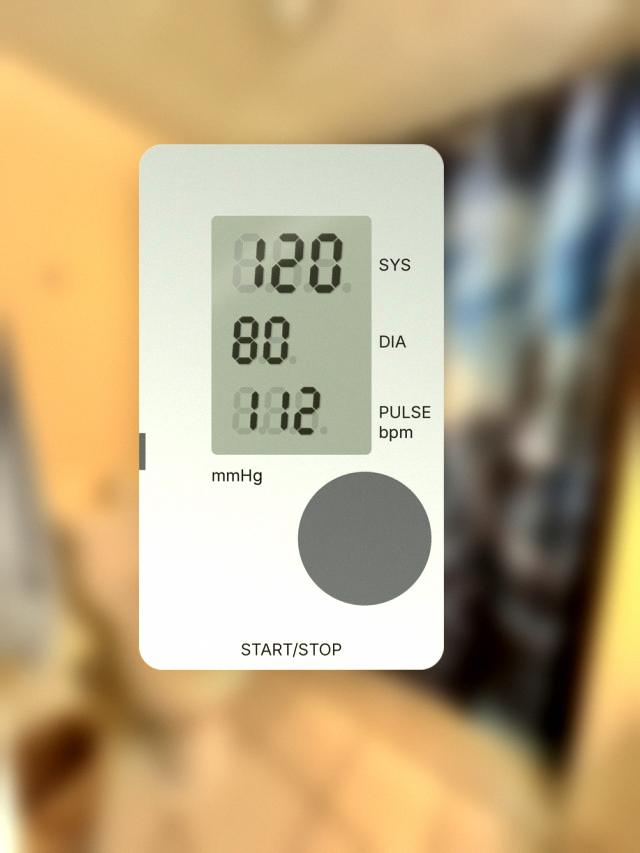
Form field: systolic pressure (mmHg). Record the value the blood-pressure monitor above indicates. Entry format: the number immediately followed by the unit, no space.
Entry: 120mmHg
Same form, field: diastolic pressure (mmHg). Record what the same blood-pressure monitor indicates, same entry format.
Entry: 80mmHg
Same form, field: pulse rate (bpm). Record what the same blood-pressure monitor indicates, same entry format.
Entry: 112bpm
